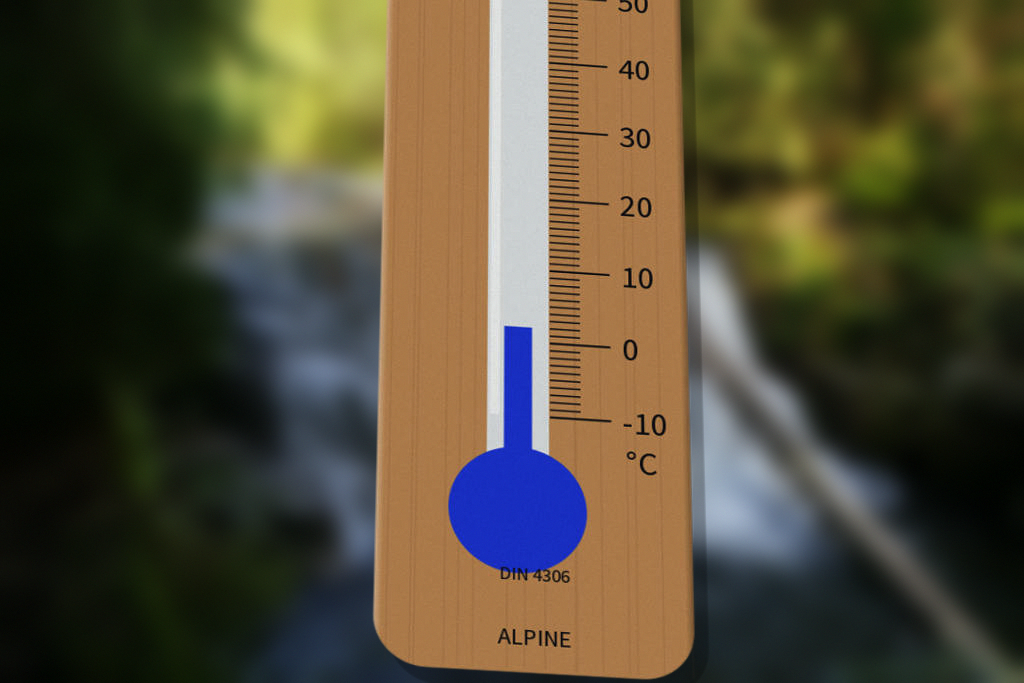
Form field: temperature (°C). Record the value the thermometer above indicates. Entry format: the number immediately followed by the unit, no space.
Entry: 2°C
